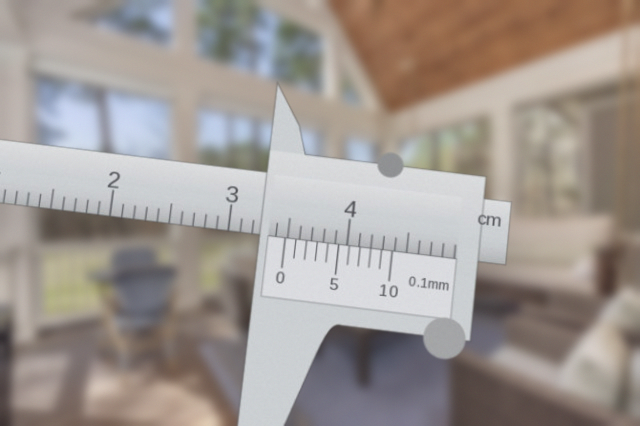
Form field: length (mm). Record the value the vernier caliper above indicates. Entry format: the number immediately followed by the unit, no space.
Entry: 34.8mm
